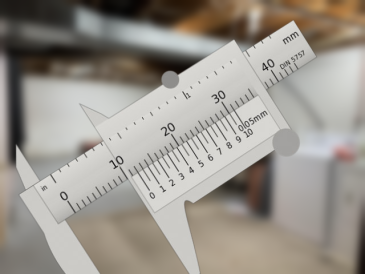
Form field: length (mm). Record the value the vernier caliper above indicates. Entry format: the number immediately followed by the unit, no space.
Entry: 12.0mm
